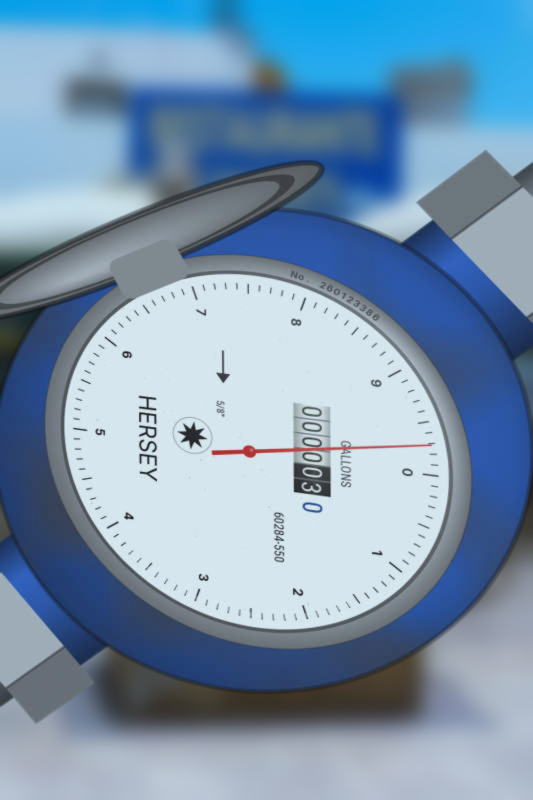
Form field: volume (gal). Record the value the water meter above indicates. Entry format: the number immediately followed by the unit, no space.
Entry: 29.7gal
